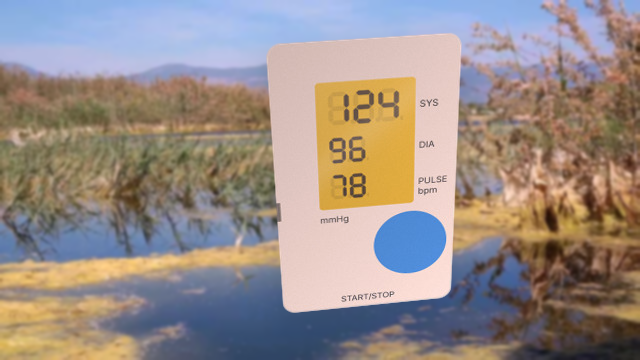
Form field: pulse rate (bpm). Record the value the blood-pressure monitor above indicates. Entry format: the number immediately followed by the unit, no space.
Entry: 78bpm
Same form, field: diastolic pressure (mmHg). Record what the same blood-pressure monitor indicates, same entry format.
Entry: 96mmHg
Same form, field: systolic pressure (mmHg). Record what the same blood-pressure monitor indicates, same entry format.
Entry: 124mmHg
